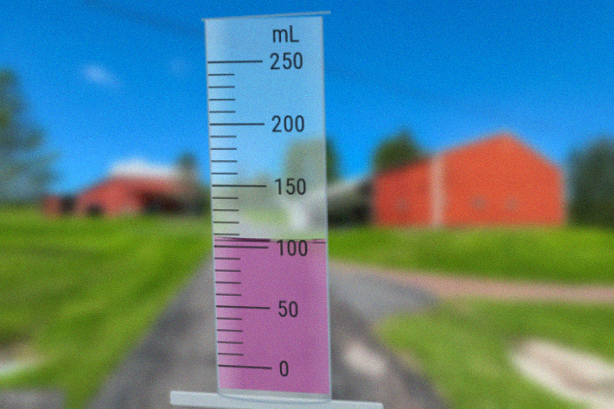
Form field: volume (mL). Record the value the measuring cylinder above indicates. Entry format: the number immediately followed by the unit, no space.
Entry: 105mL
